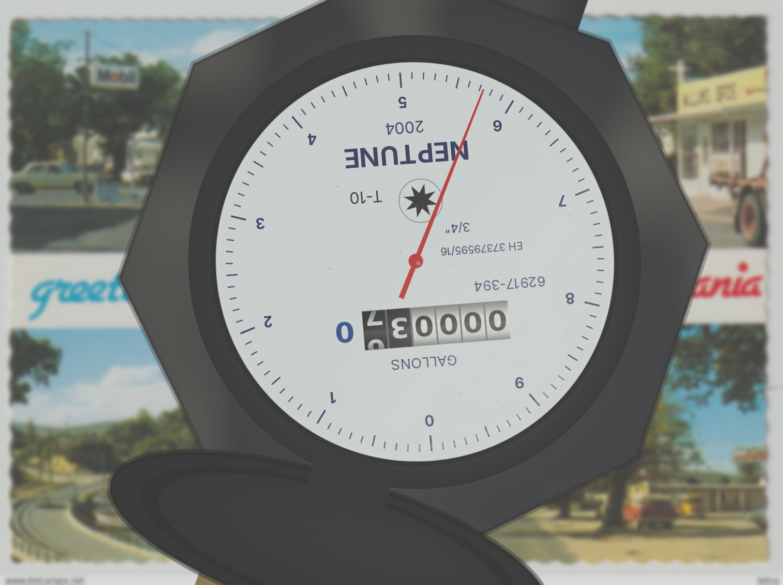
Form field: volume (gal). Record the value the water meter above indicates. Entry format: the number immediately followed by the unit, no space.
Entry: 365.7gal
